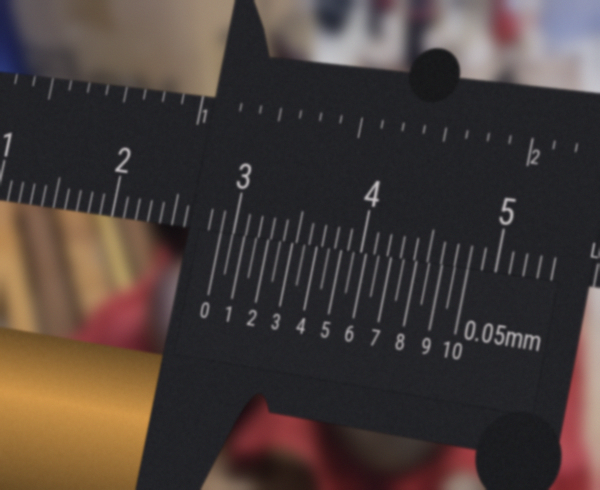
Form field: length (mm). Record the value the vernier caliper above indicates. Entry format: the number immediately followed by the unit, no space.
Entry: 29.0mm
